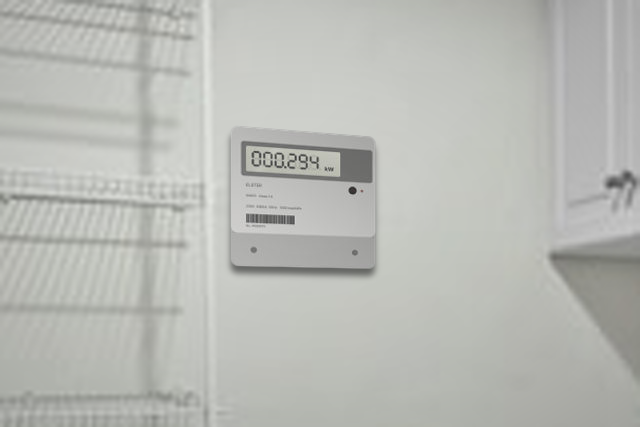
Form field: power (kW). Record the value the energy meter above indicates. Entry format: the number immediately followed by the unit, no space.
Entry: 0.294kW
